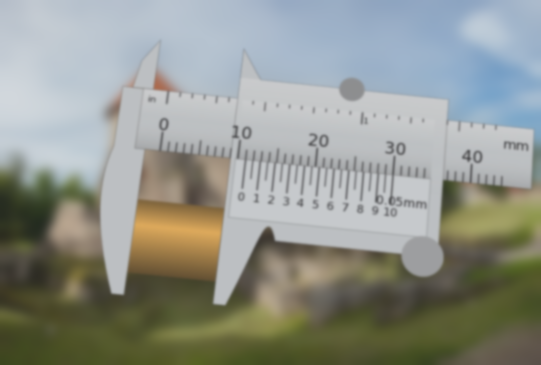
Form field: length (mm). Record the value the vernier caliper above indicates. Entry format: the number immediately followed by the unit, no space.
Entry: 11.0mm
